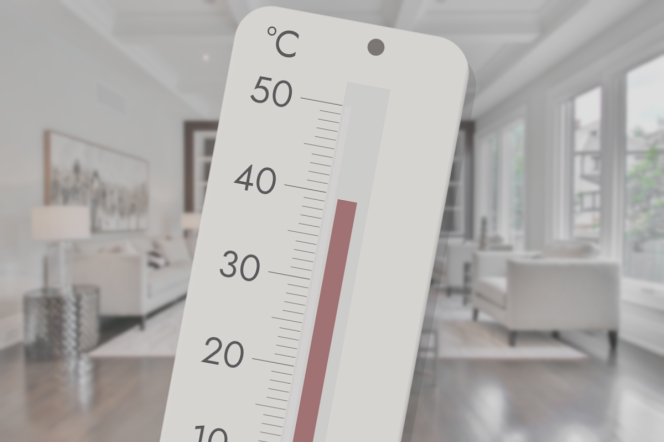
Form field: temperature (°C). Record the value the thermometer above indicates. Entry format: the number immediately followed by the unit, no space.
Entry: 39.5°C
